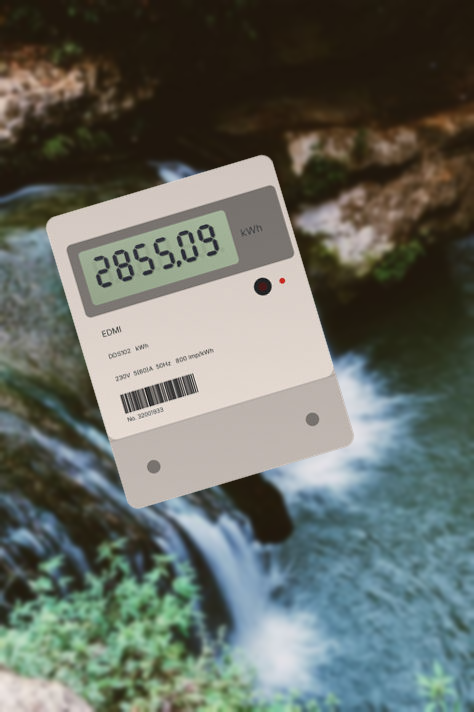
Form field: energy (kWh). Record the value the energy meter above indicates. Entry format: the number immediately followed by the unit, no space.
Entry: 2855.09kWh
